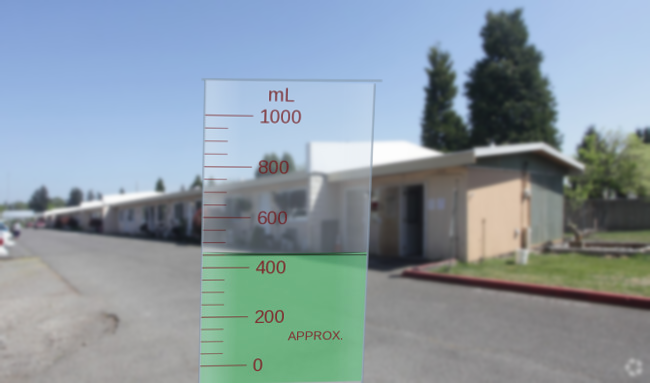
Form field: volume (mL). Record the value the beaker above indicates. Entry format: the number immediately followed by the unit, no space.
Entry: 450mL
